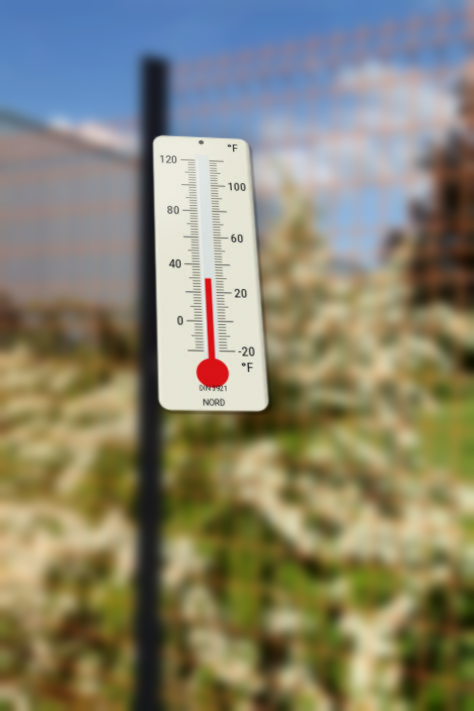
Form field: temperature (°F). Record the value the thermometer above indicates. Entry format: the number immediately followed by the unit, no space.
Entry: 30°F
